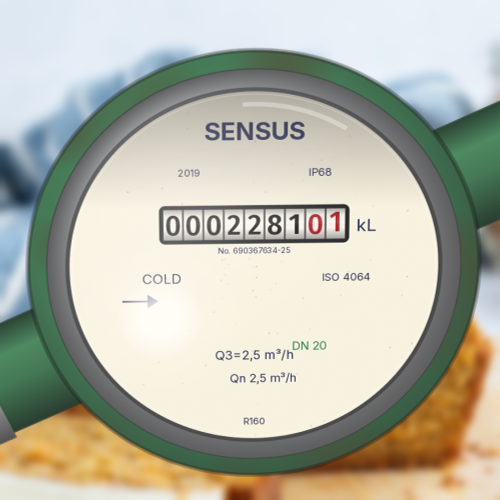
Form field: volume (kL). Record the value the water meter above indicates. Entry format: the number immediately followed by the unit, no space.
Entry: 2281.01kL
